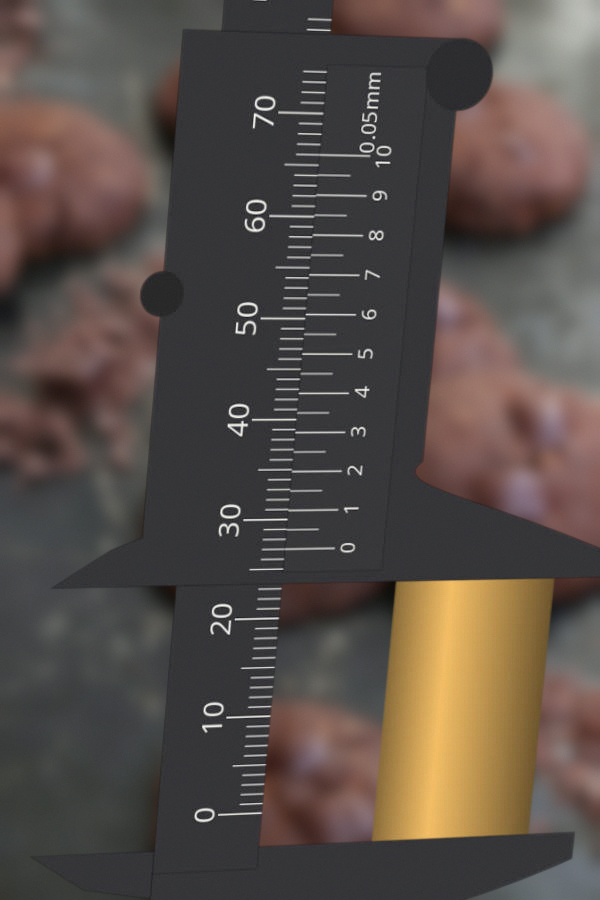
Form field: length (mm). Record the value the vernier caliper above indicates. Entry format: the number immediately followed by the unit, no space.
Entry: 27.0mm
